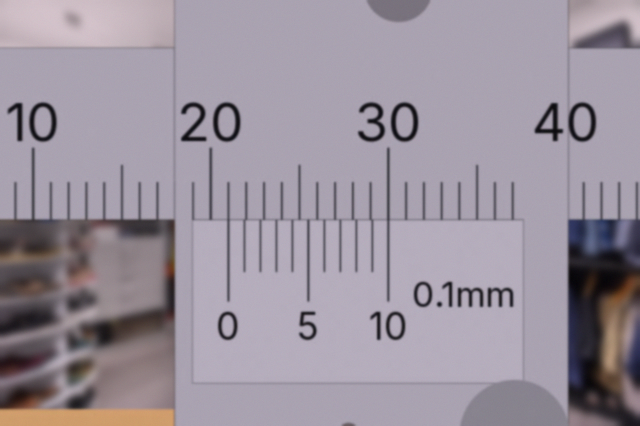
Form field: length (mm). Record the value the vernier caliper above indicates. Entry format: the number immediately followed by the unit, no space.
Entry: 21.0mm
